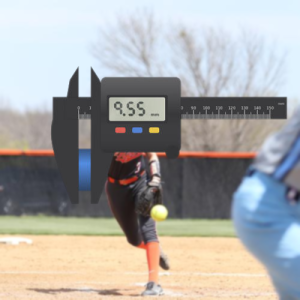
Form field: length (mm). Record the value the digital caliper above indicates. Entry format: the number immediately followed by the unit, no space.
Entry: 9.55mm
